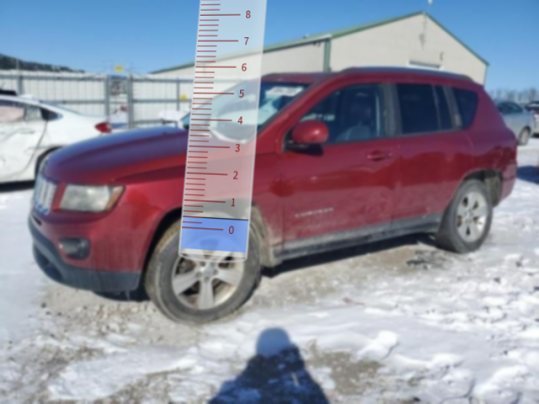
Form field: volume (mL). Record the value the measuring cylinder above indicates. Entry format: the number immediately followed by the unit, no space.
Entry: 0.4mL
